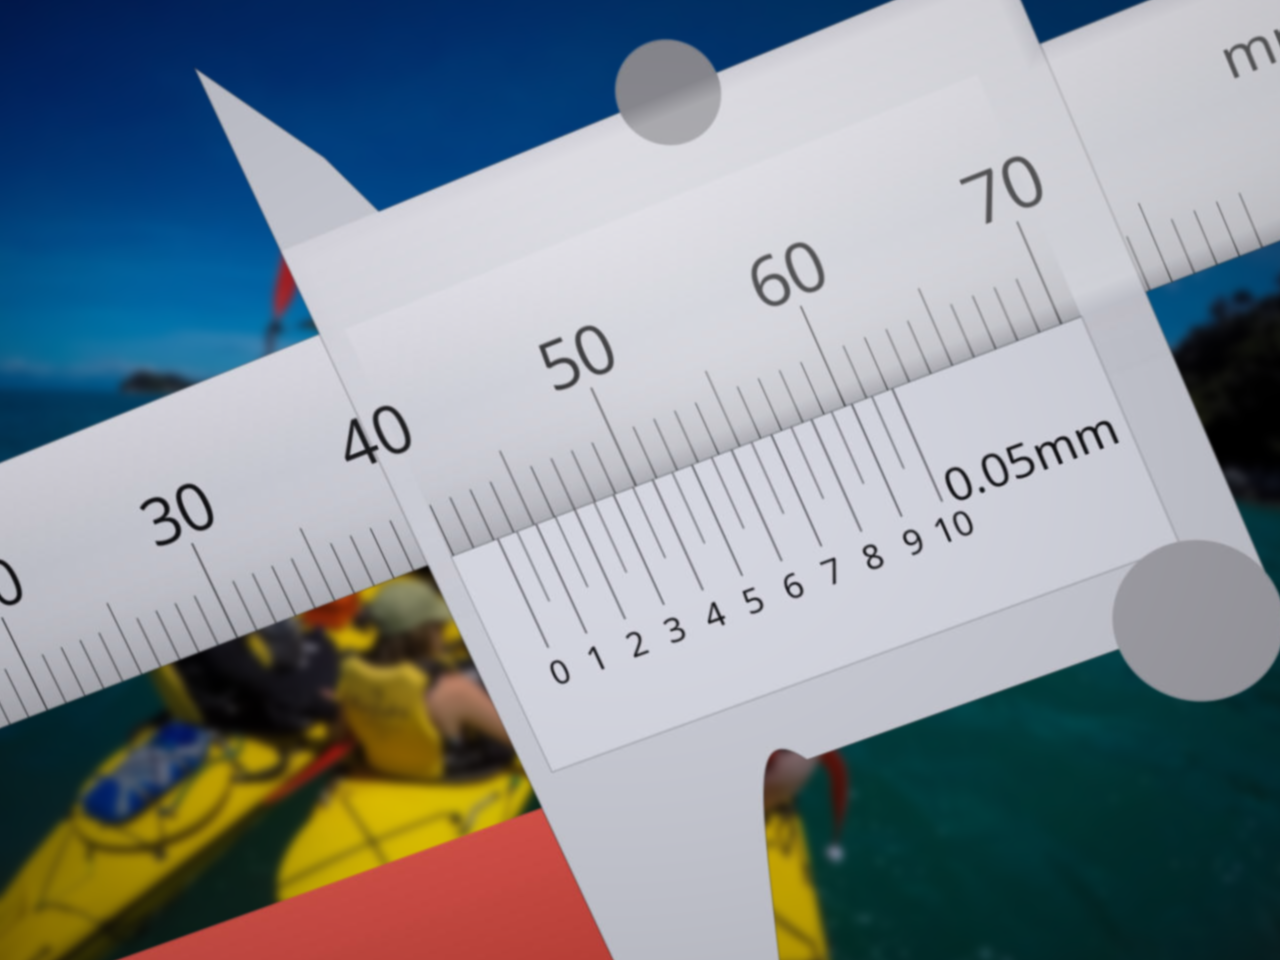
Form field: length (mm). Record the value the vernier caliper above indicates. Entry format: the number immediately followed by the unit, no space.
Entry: 43.2mm
